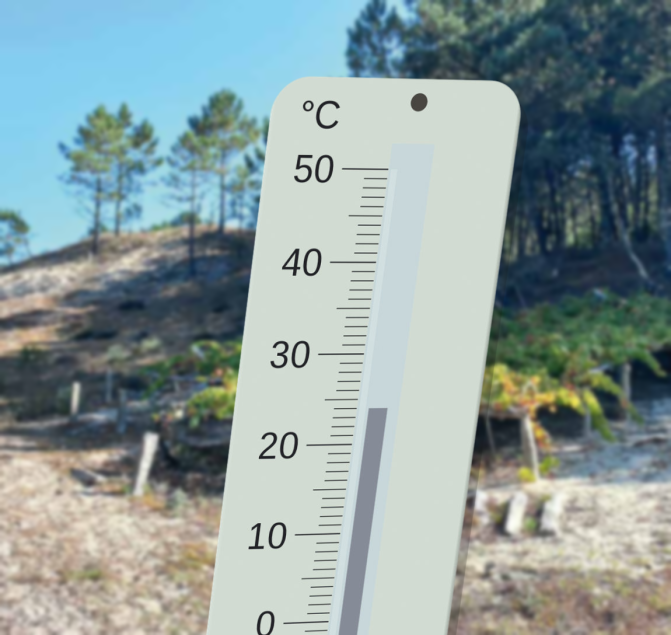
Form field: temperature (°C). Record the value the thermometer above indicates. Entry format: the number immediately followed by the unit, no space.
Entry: 24°C
